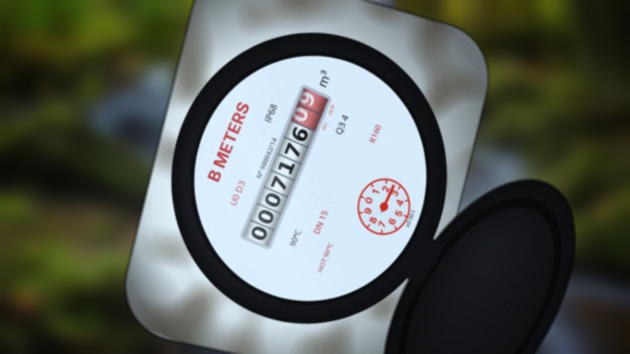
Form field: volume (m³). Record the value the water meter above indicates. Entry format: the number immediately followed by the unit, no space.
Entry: 7176.092m³
